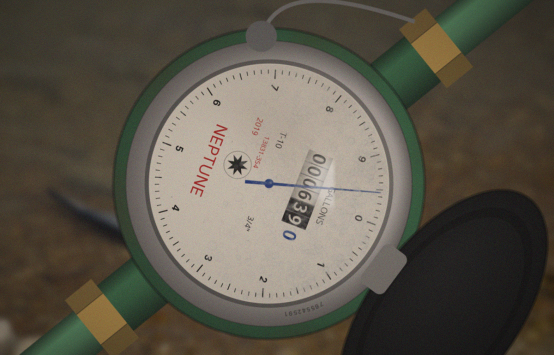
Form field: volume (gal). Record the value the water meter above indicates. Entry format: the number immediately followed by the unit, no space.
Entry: 6389.5gal
